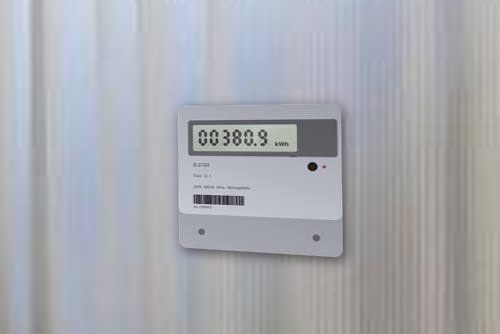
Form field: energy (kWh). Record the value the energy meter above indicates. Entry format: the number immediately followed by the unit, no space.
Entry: 380.9kWh
